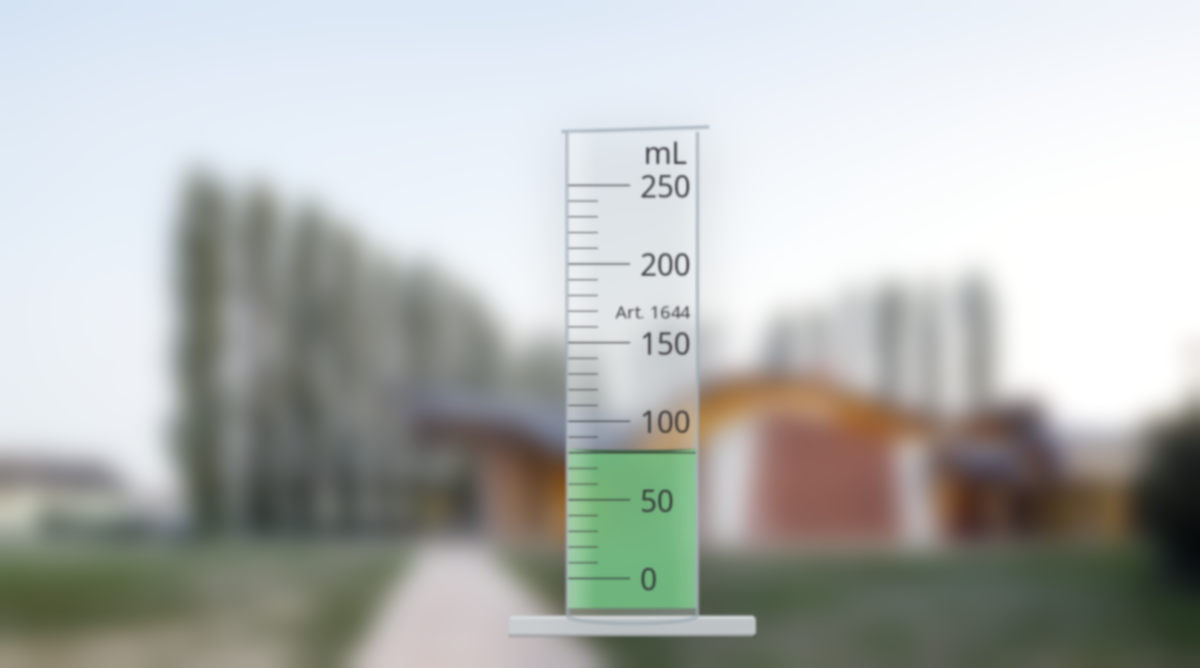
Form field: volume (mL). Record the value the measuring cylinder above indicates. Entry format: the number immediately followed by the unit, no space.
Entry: 80mL
